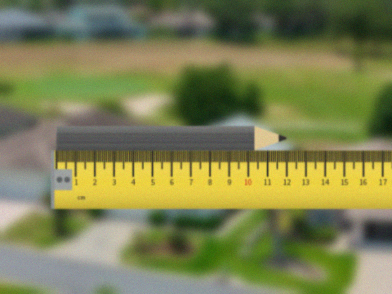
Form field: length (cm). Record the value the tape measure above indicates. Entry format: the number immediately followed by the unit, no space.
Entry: 12cm
